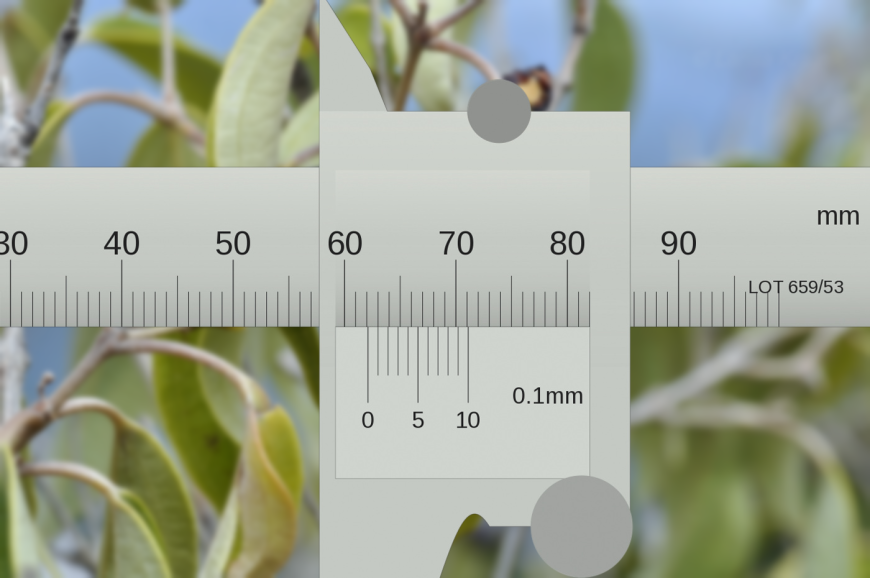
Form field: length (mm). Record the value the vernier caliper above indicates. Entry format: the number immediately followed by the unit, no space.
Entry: 62.1mm
